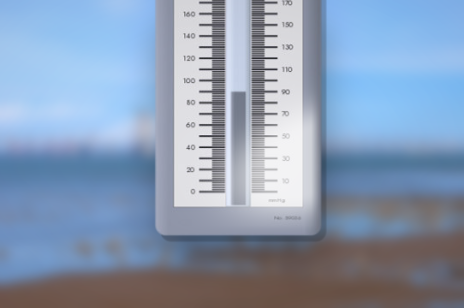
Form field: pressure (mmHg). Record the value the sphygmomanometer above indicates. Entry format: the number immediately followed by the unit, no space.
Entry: 90mmHg
